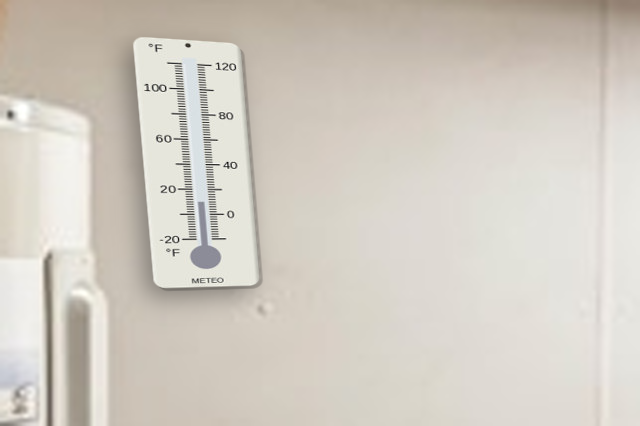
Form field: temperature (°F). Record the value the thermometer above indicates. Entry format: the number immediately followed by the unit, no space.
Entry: 10°F
